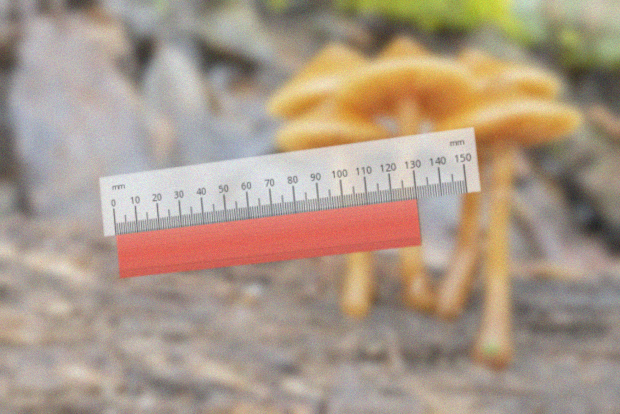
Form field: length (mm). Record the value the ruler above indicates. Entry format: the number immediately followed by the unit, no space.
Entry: 130mm
